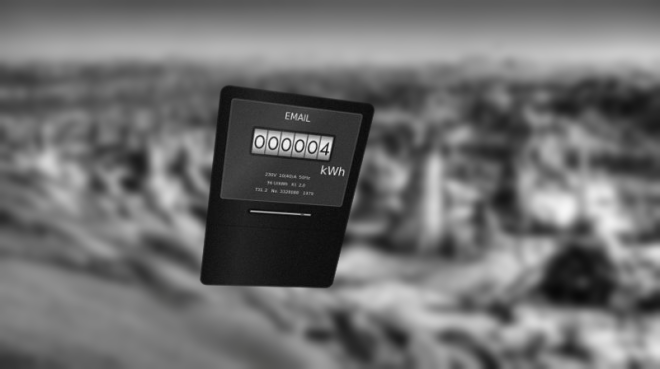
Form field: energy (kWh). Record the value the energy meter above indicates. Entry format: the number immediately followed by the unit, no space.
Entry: 4kWh
